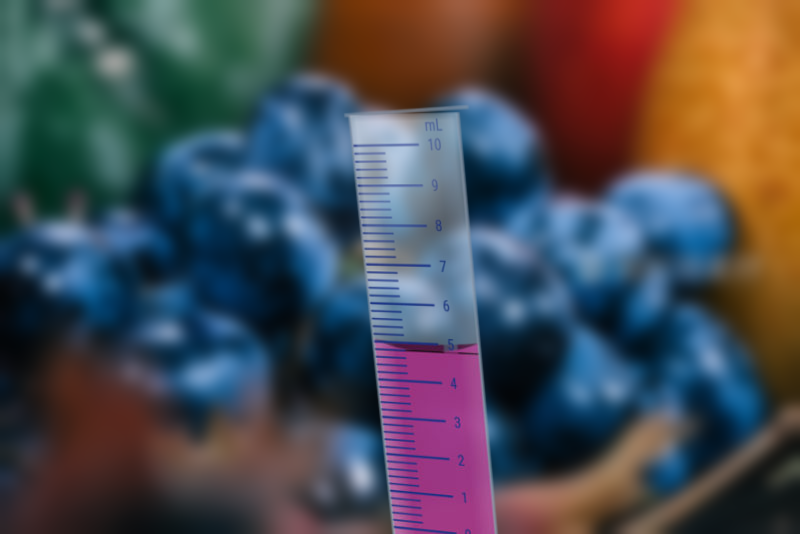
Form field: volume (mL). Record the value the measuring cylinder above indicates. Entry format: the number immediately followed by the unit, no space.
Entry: 4.8mL
